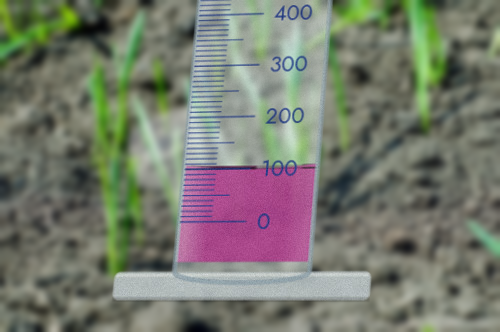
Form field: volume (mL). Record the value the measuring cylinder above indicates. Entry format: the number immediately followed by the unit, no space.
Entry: 100mL
